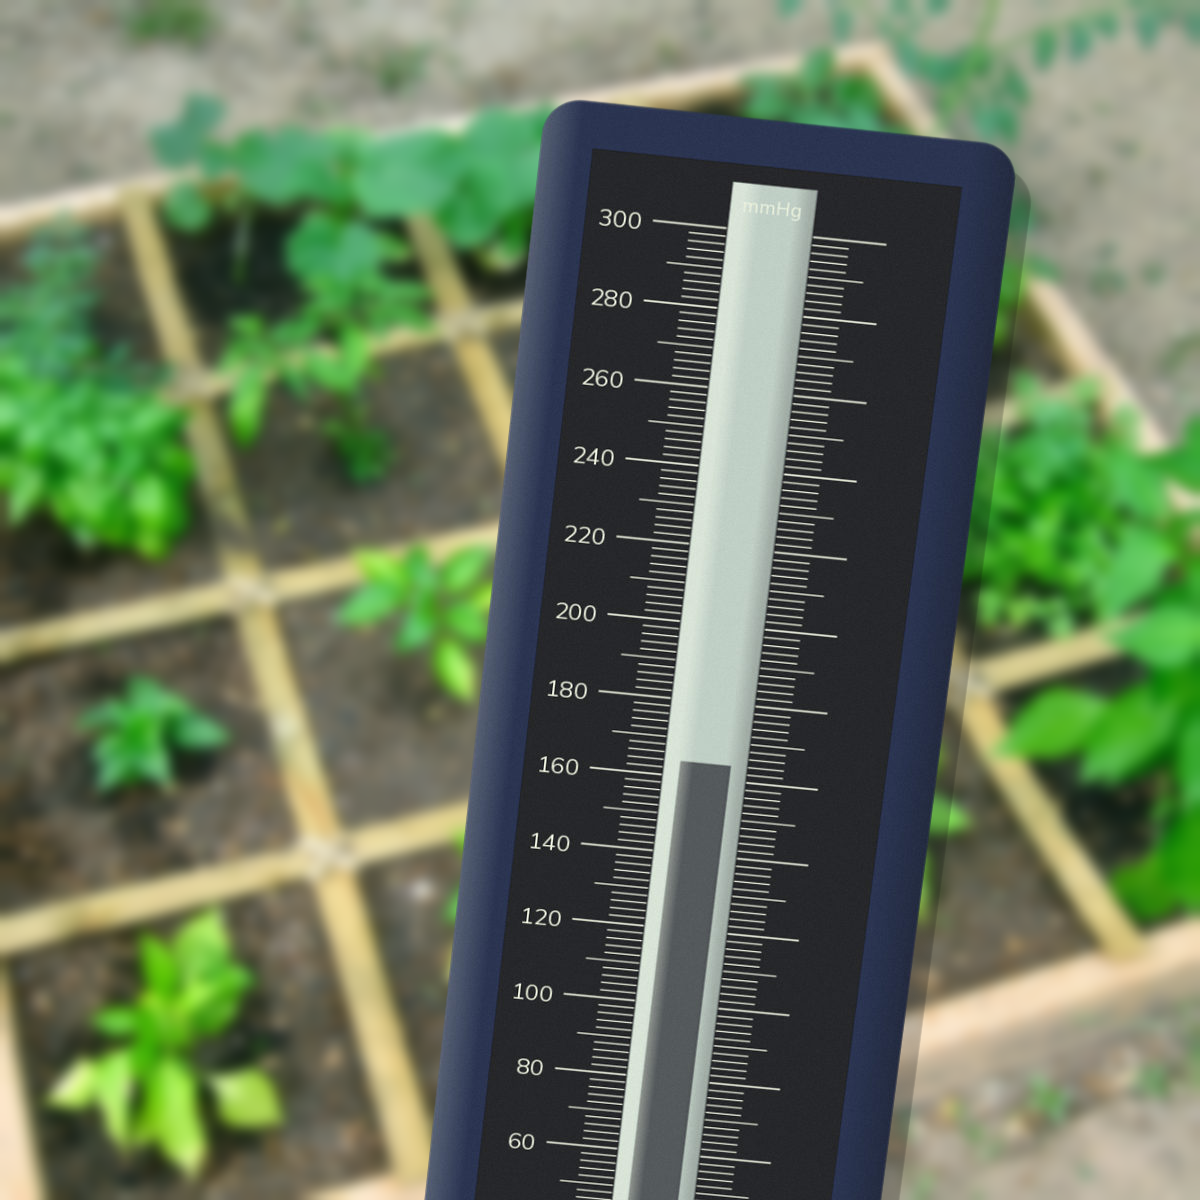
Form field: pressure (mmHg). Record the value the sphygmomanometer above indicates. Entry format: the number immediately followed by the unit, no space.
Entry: 164mmHg
